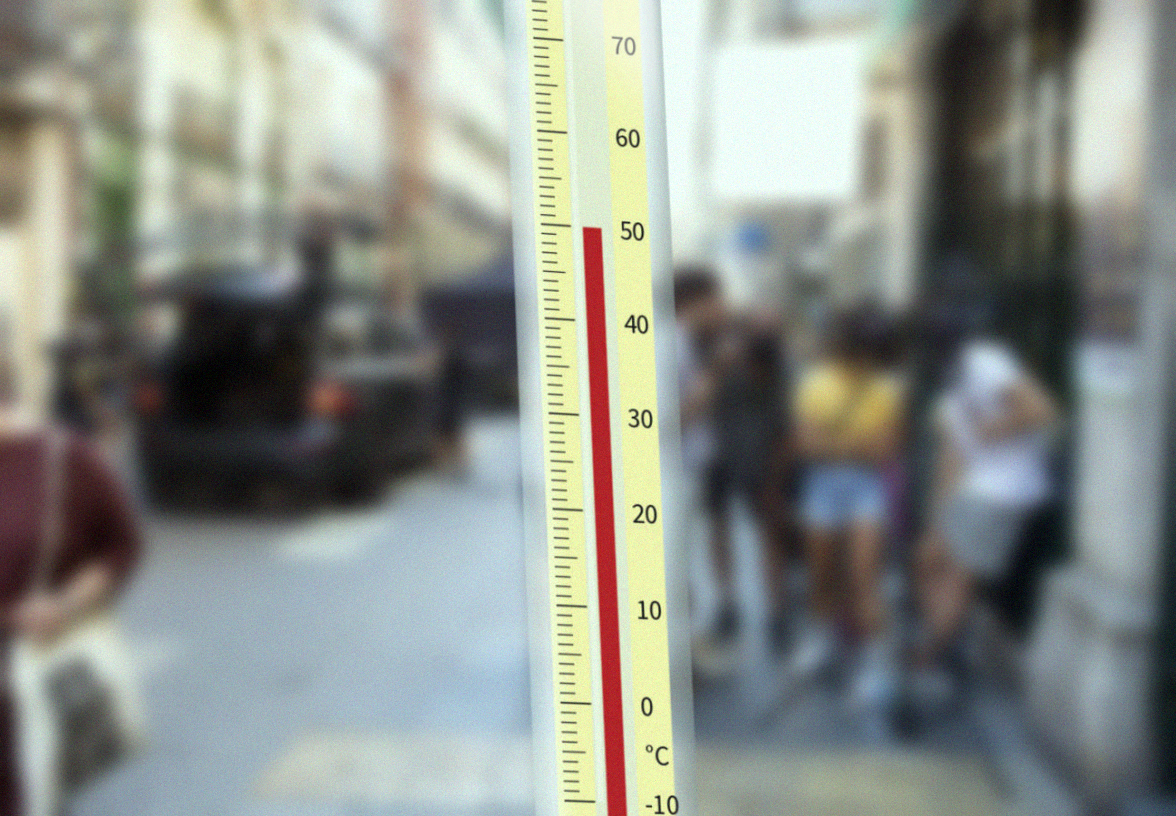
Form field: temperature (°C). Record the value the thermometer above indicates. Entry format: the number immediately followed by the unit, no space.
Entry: 50°C
